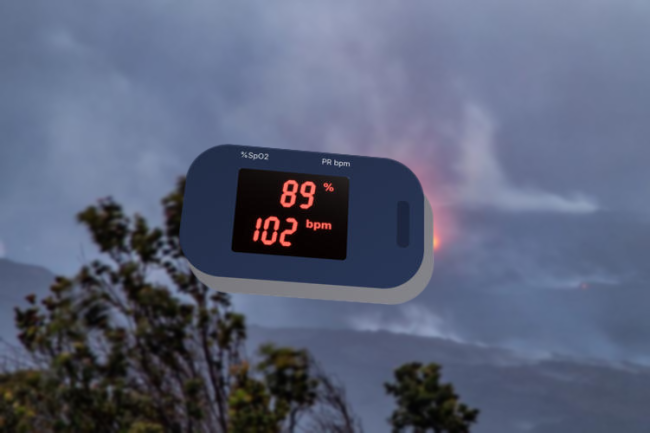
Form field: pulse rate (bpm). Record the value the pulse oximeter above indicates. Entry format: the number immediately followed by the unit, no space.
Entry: 102bpm
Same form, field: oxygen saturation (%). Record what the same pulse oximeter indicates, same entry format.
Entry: 89%
